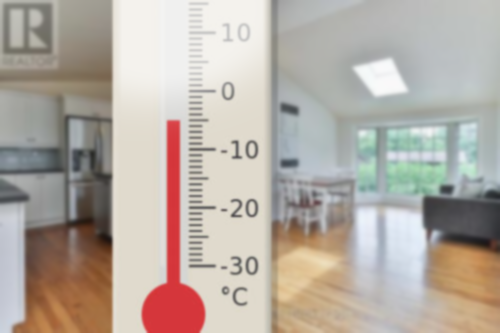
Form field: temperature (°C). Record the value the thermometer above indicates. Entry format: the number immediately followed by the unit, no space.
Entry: -5°C
